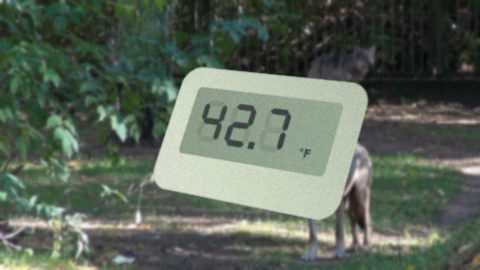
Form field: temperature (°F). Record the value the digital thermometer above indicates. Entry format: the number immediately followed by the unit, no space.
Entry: 42.7°F
